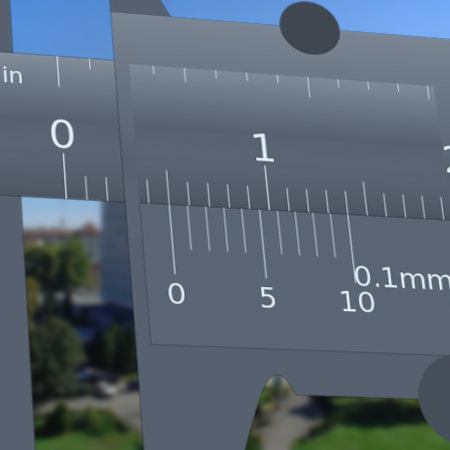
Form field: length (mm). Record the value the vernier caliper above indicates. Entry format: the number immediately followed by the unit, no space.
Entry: 5.0mm
